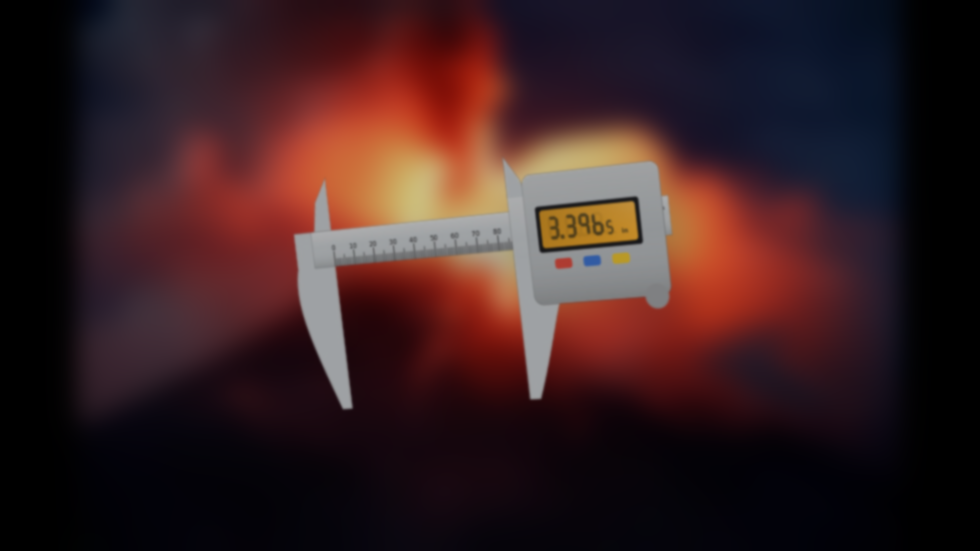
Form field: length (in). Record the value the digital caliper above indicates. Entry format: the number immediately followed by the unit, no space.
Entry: 3.3965in
